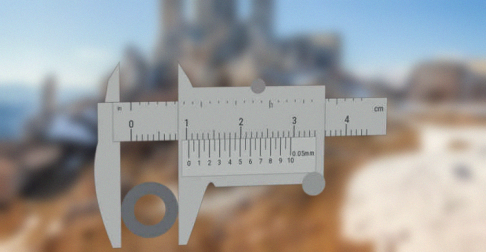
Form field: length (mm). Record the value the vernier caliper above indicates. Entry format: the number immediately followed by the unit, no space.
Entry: 10.4mm
